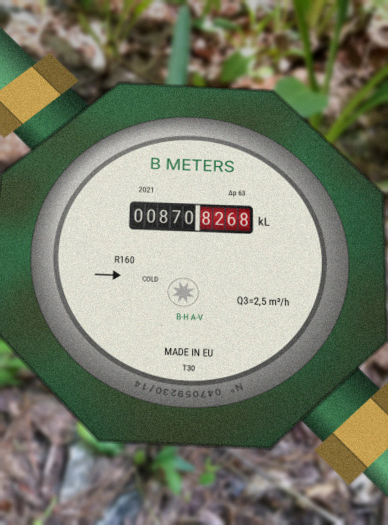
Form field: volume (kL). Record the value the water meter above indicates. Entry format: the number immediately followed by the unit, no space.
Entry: 870.8268kL
